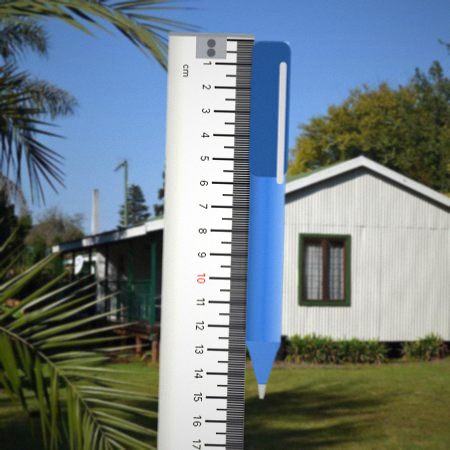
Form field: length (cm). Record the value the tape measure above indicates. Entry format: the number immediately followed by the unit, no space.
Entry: 15cm
